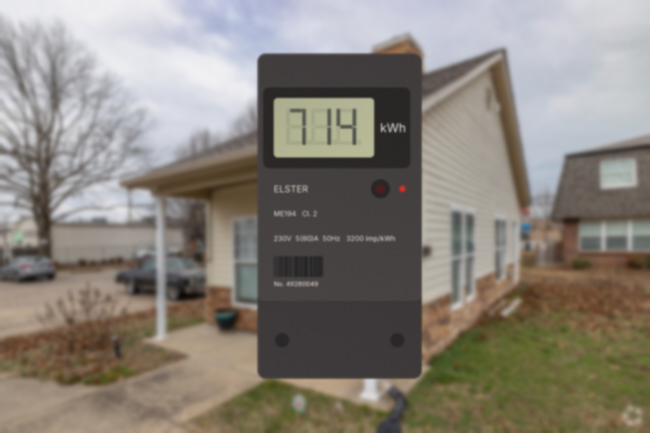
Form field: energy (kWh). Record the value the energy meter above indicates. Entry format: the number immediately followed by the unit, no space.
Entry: 714kWh
